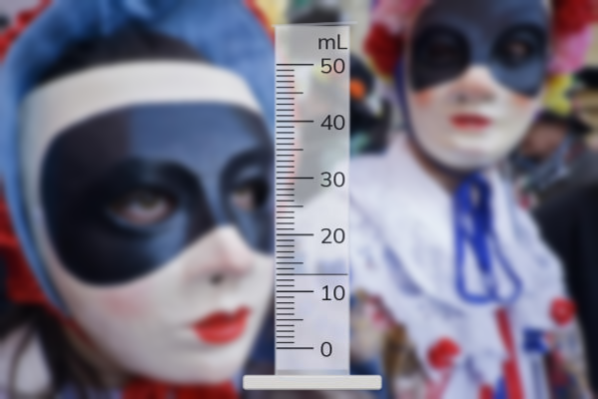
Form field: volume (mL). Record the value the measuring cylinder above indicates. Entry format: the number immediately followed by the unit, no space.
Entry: 13mL
